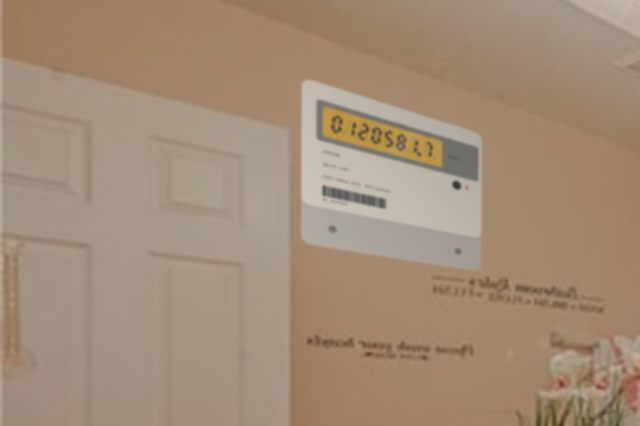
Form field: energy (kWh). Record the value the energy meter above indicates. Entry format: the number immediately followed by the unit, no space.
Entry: 120581.7kWh
